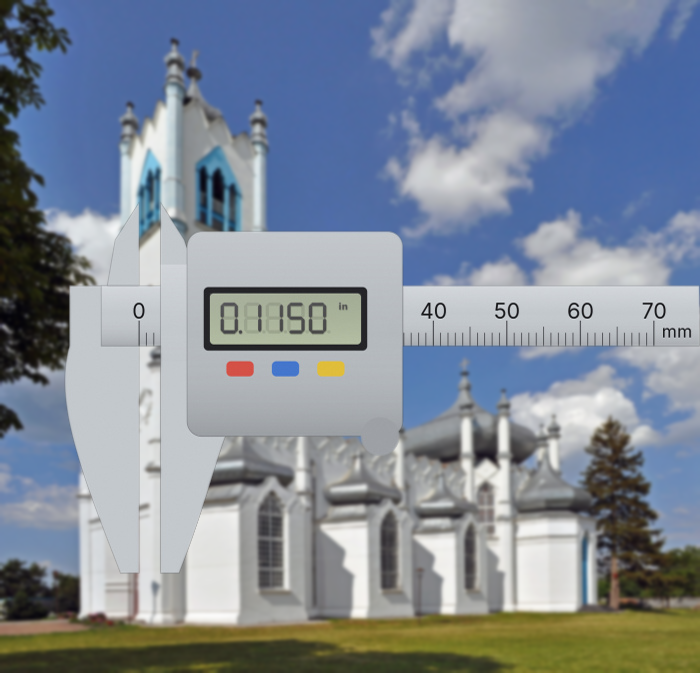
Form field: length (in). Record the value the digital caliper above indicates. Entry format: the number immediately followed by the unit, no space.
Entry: 0.1150in
